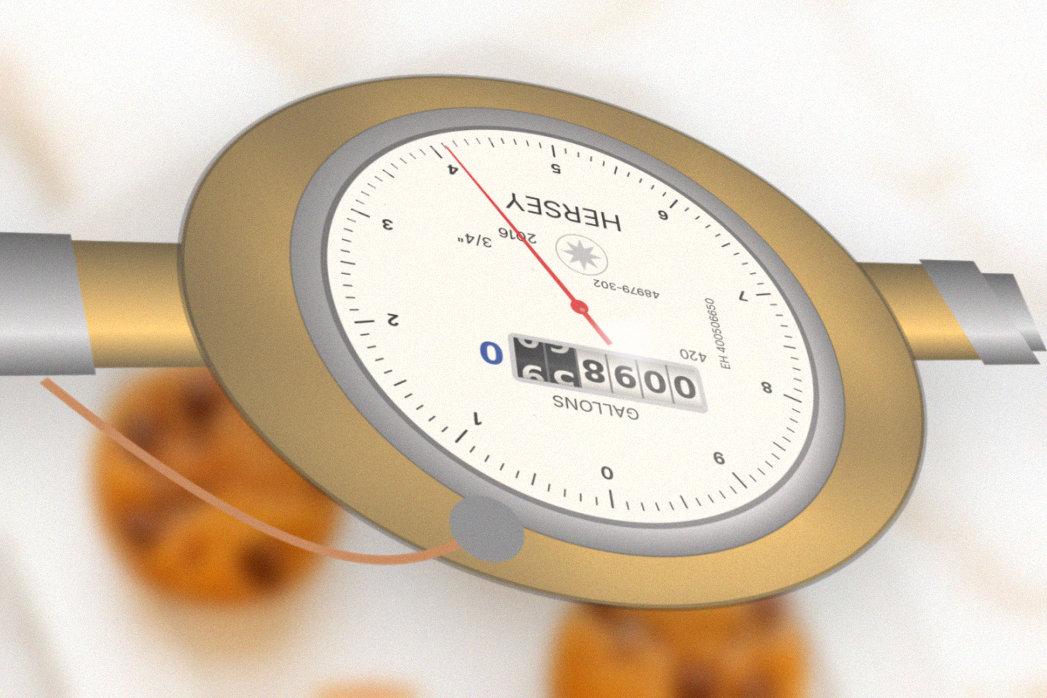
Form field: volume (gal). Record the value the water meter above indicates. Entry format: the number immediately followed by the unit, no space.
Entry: 98594.1gal
